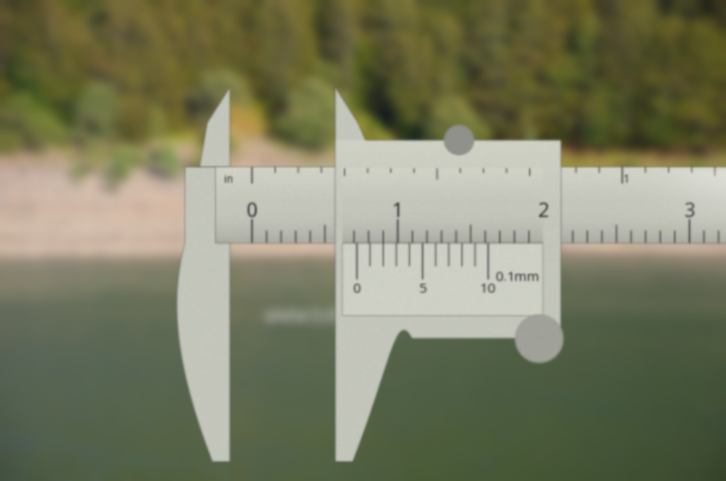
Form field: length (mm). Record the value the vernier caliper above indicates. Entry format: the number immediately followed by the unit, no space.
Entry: 7.2mm
